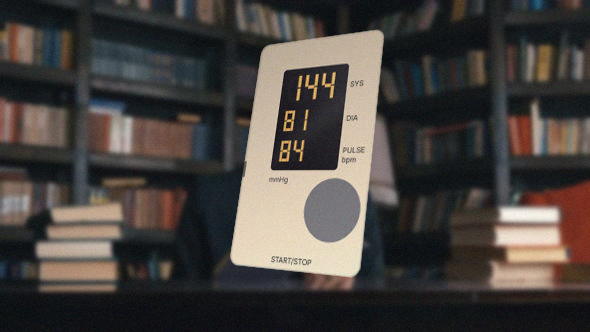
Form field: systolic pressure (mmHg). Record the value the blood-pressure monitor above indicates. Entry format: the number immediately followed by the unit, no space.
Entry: 144mmHg
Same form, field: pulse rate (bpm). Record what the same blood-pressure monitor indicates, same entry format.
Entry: 84bpm
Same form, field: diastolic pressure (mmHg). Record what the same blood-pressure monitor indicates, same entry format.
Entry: 81mmHg
